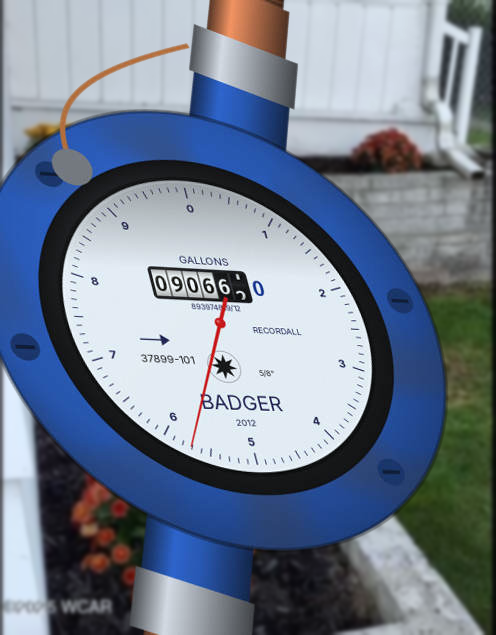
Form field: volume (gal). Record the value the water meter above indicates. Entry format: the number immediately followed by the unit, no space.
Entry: 906615.7gal
